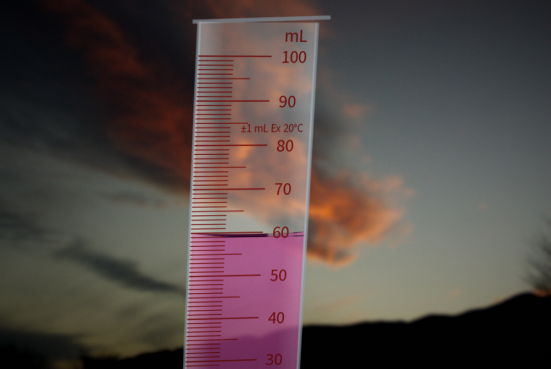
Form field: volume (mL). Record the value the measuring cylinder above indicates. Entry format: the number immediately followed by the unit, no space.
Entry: 59mL
